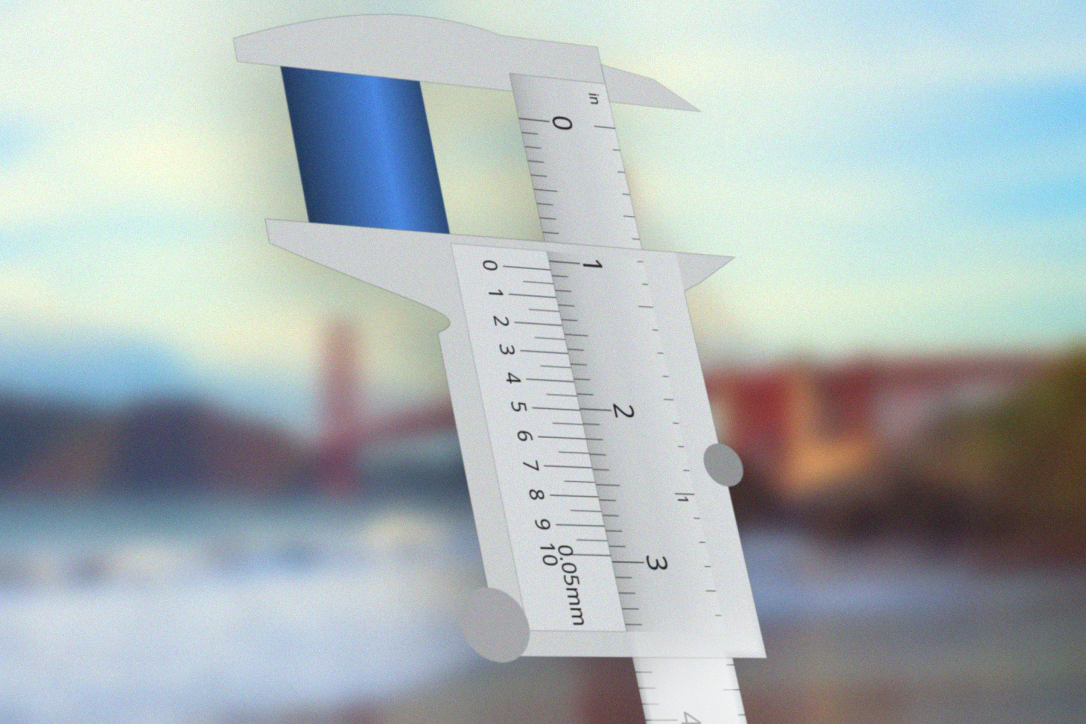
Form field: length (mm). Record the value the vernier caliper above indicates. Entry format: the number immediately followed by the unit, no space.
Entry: 10.6mm
